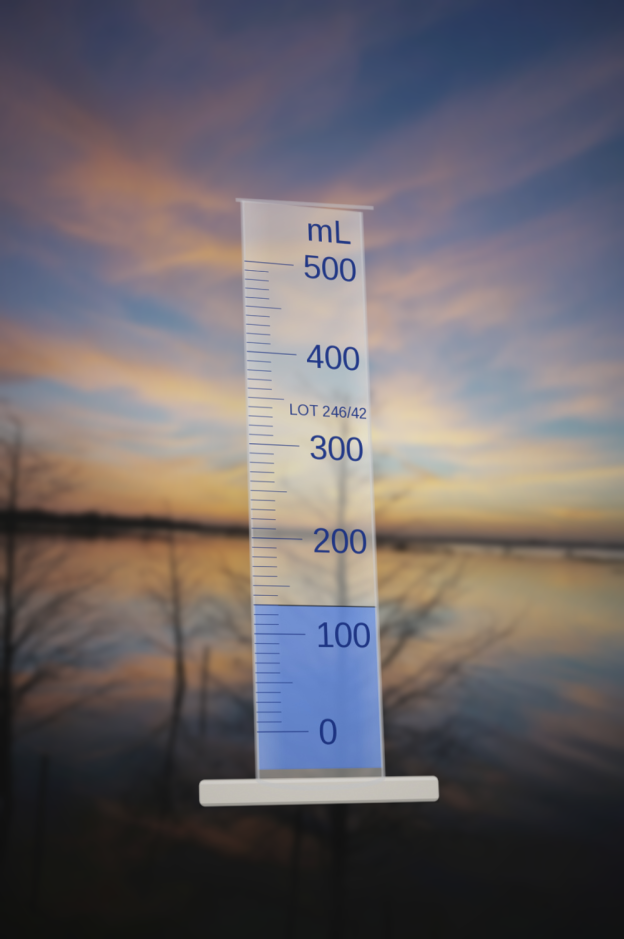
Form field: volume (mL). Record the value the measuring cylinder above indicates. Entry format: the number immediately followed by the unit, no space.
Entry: 130mL
